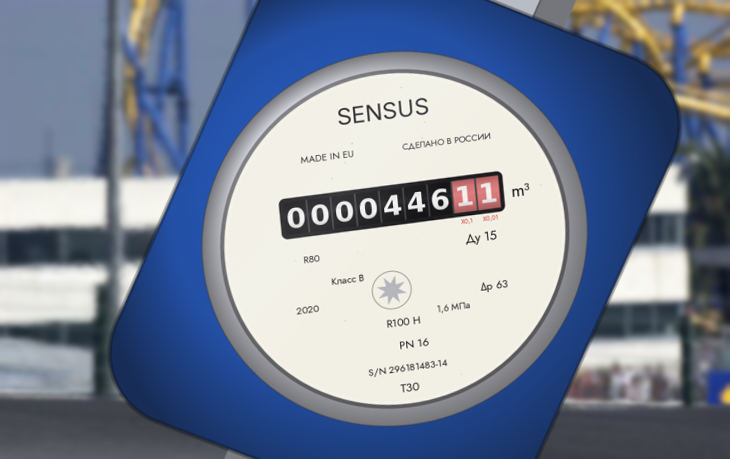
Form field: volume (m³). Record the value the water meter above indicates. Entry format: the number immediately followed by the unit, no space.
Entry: 446.11m³
